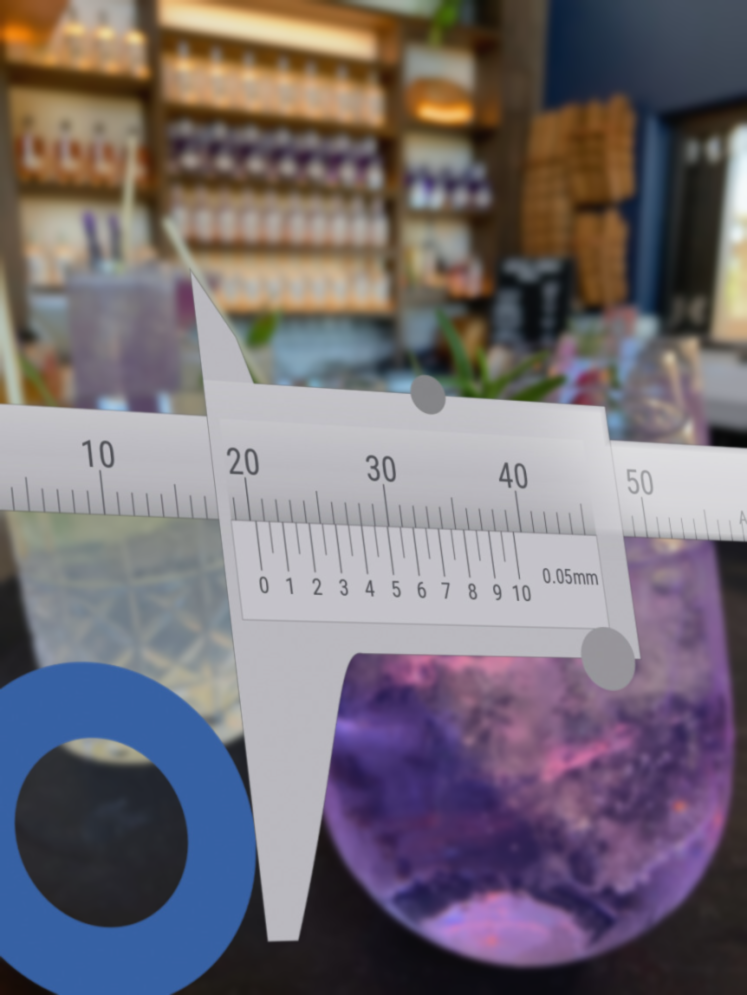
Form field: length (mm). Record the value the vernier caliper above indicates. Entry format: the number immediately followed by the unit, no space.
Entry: 20.4mm
